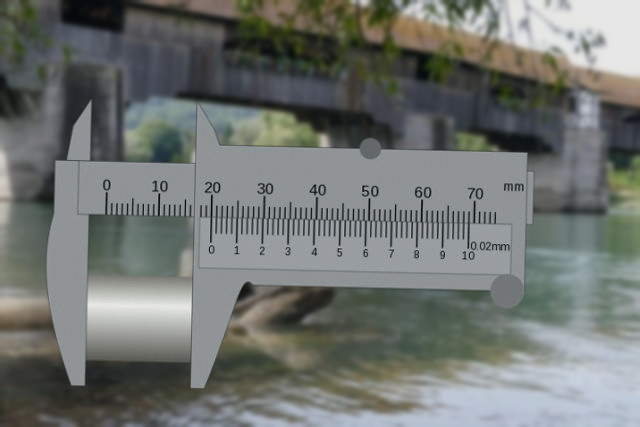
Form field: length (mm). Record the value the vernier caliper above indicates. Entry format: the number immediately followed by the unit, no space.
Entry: 20.0mm
